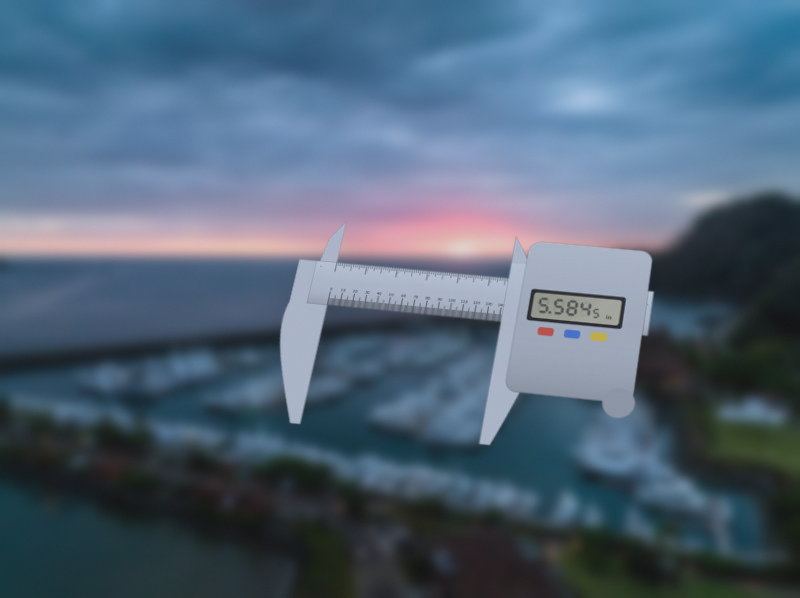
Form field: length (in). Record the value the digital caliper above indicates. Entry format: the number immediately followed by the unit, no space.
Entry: 5.5845in
